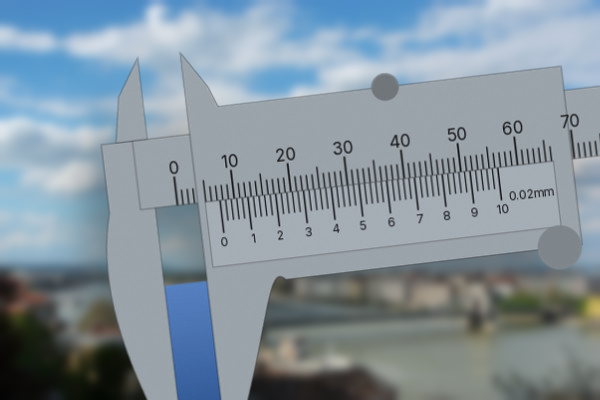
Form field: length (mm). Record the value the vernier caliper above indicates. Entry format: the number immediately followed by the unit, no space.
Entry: 7.5mm
